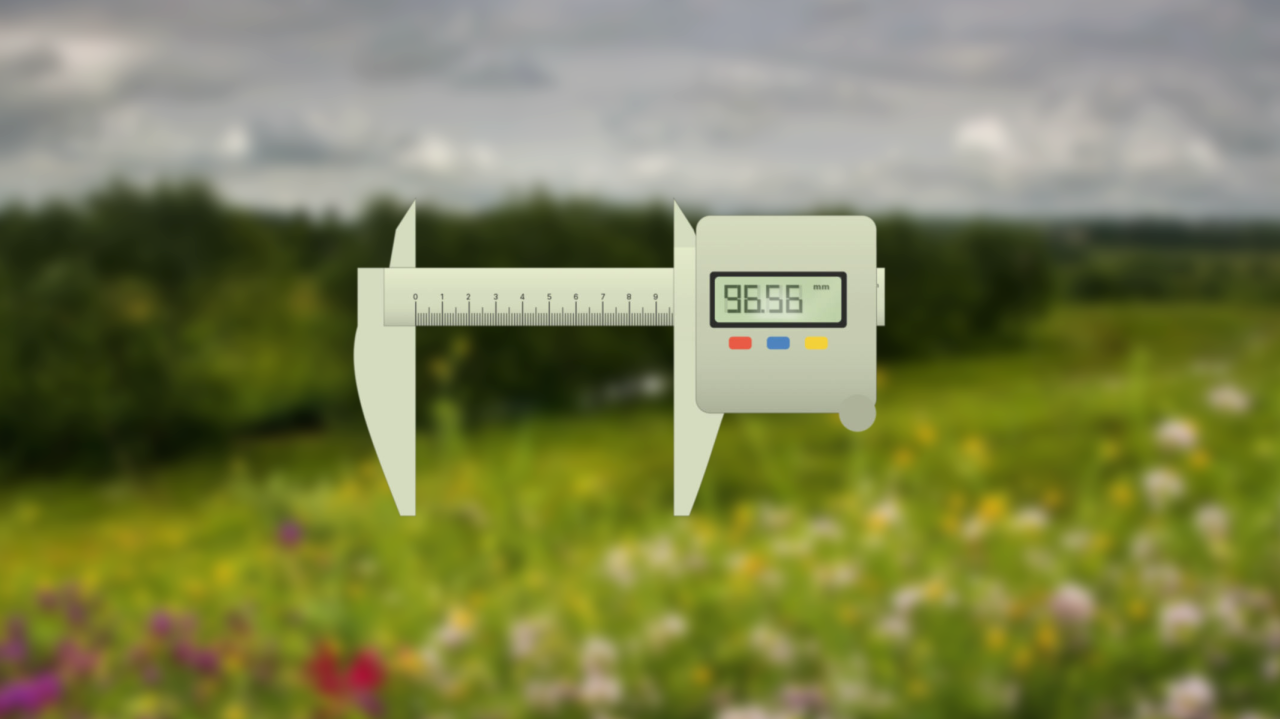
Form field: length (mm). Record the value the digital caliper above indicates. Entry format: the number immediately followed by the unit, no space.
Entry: 96.56mm
